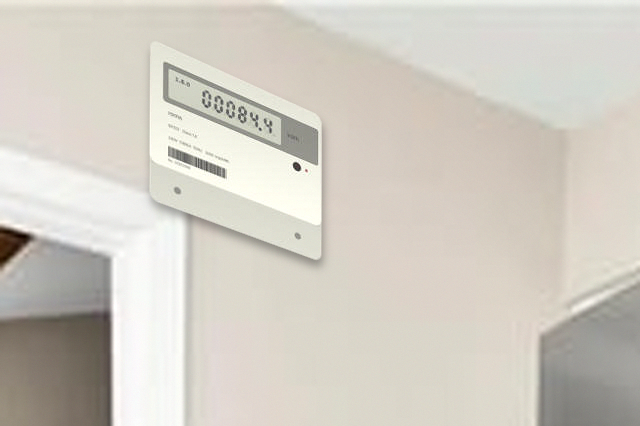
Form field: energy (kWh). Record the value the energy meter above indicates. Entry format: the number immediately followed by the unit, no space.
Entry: 84.4kWh
